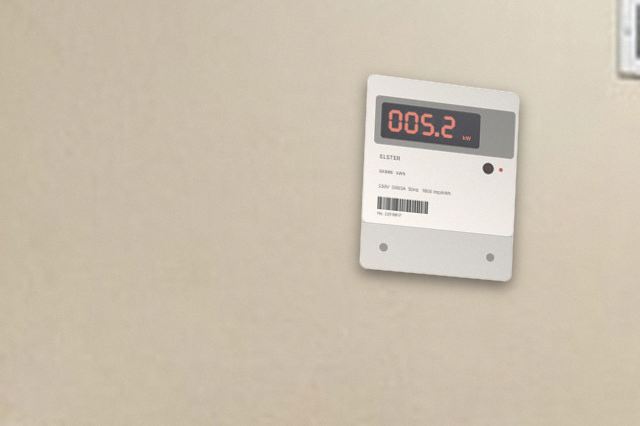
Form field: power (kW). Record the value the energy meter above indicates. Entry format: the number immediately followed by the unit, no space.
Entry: 5.2kW
